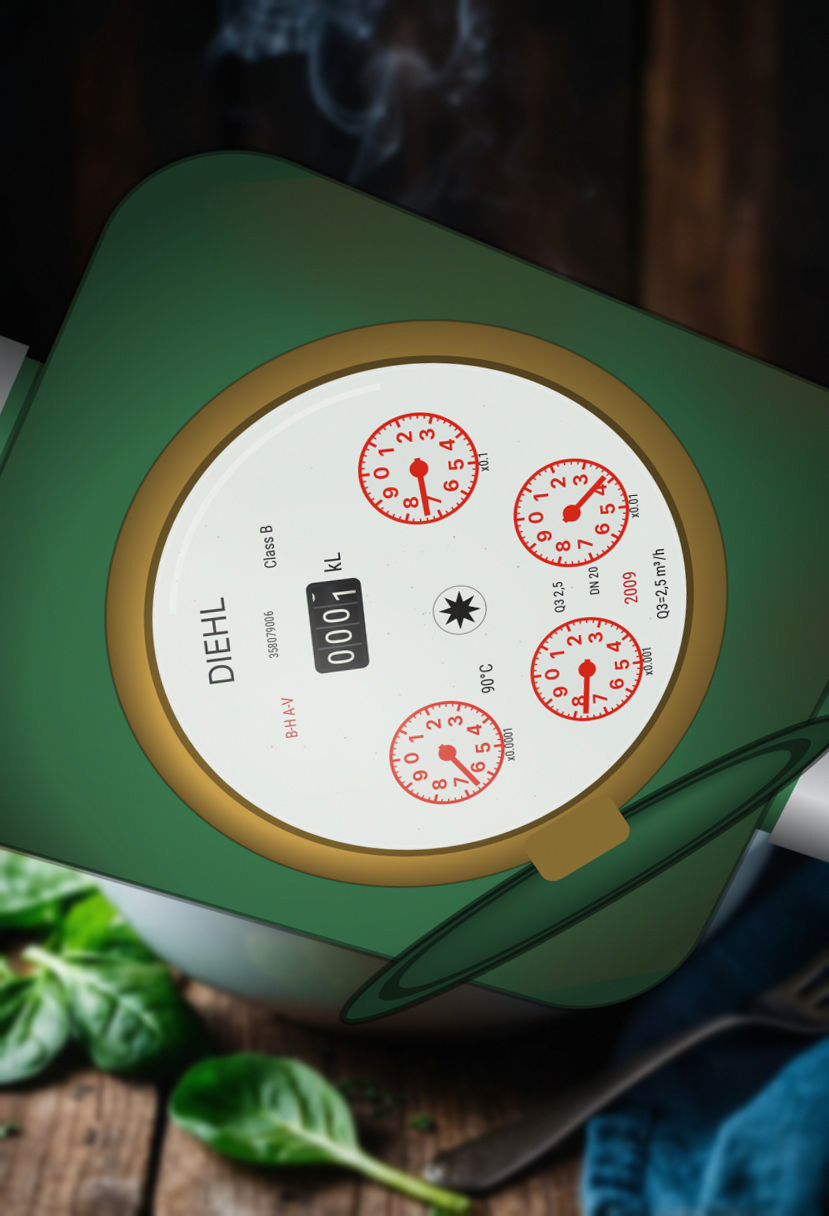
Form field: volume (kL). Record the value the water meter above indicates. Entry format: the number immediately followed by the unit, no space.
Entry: 0.7376kL
